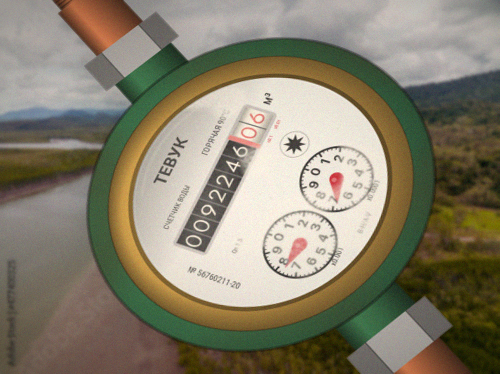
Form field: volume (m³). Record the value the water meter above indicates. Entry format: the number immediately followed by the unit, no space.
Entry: 92246.0676m³
